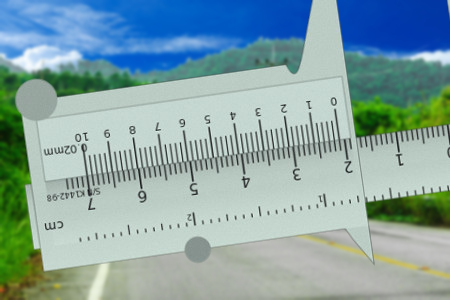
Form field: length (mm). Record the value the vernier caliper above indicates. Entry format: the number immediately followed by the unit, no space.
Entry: 21.0mm
